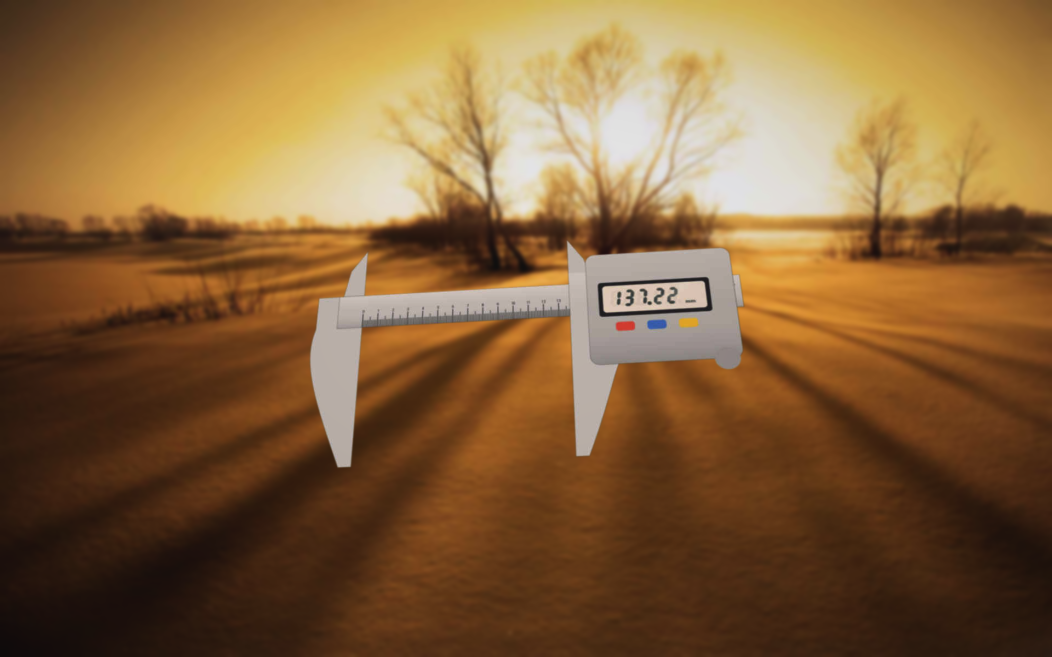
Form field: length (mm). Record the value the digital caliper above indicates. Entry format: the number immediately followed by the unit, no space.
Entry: 137.22mm
